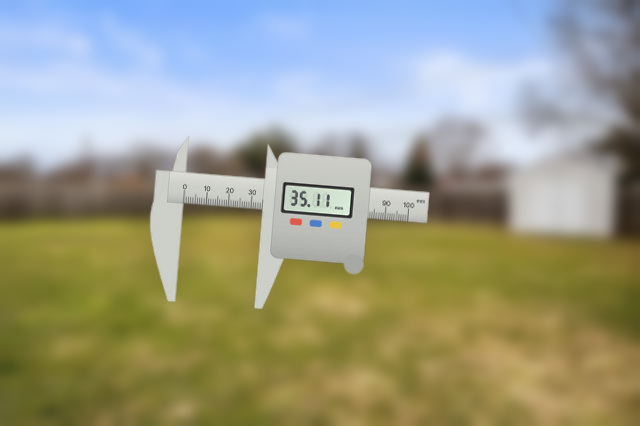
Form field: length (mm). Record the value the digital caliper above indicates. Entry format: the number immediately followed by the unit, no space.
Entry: 35.11mm
